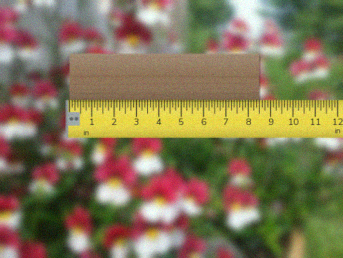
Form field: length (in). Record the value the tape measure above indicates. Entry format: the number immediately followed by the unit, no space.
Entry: 8.5in
